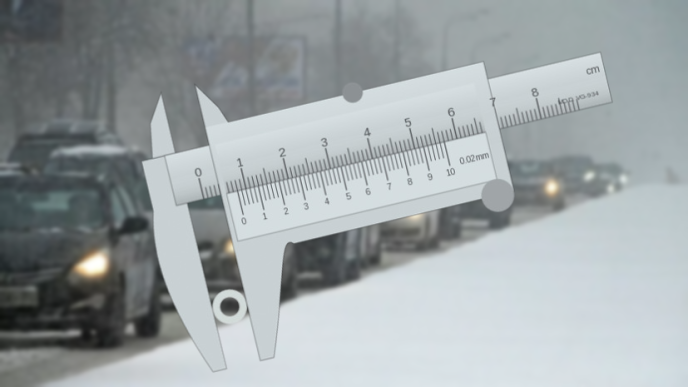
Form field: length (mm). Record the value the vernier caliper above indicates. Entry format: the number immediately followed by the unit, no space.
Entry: 8.0mm
